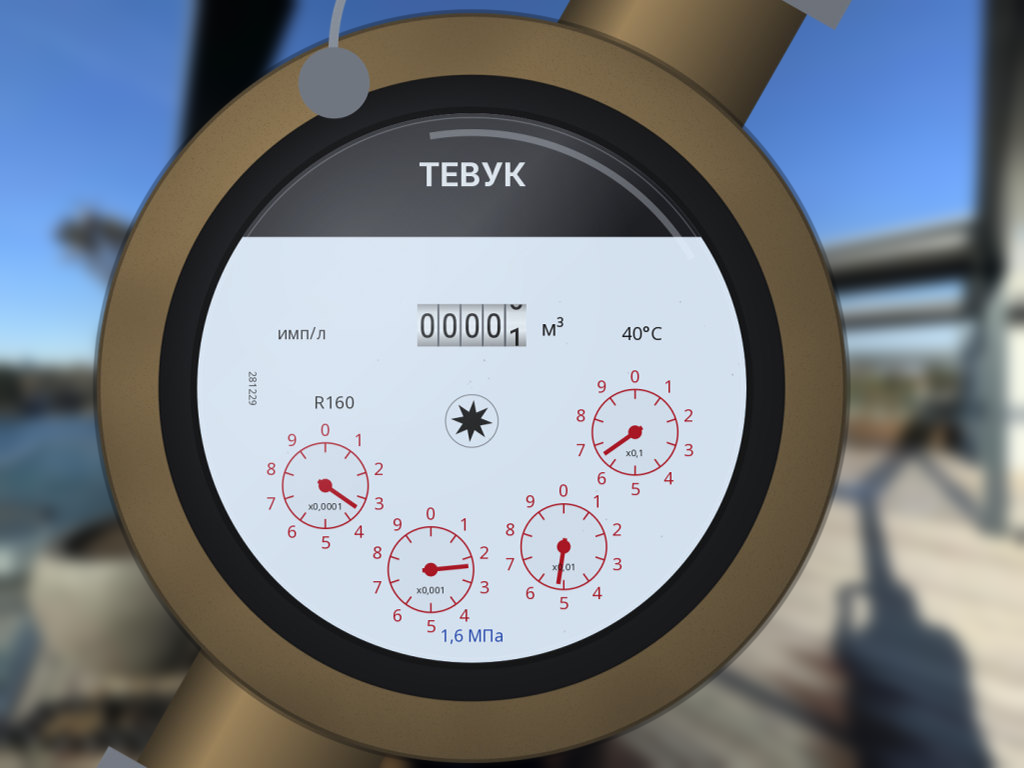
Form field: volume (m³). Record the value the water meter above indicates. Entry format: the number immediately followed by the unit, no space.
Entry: 0.6523m³
